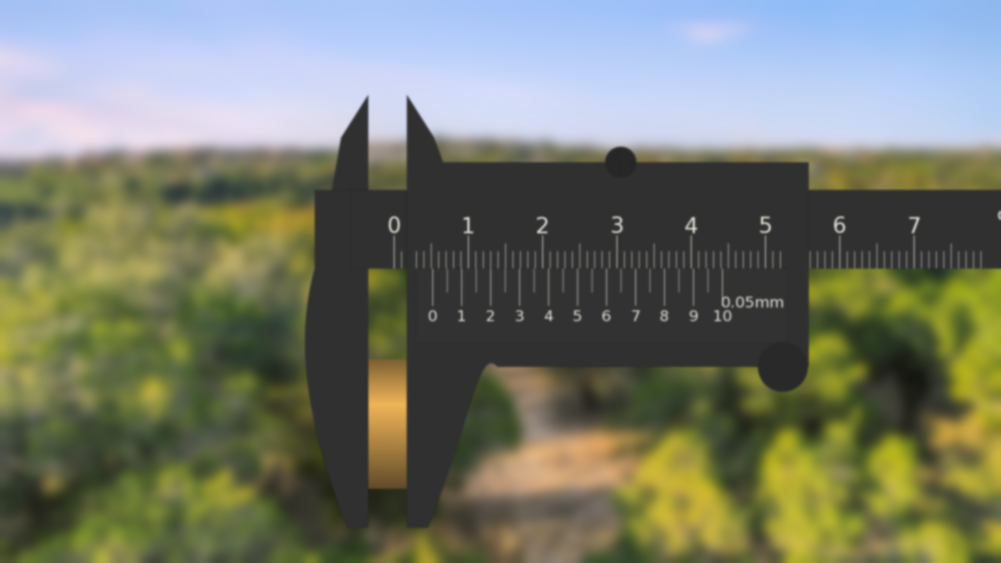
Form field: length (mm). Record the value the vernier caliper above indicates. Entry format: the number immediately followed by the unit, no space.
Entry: 5.2mm
